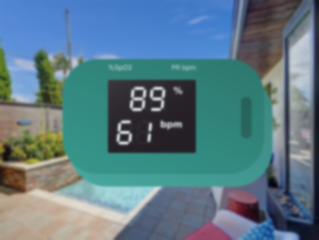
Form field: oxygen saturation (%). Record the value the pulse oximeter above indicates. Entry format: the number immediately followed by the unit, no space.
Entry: 89%
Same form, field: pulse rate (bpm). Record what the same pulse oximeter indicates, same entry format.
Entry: 61bpm
